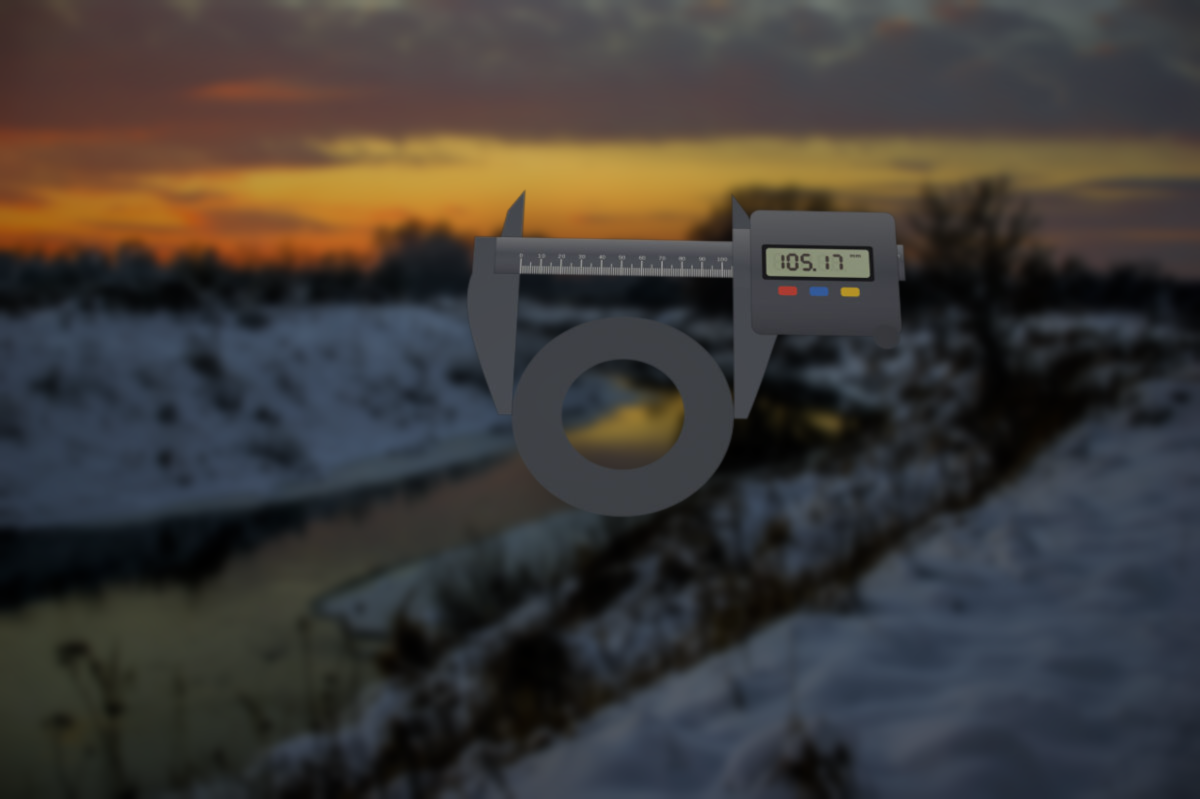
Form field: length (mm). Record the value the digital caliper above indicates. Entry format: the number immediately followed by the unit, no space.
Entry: 105.17mm
